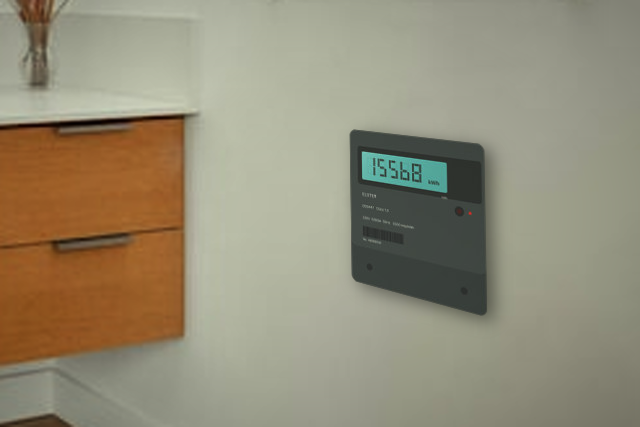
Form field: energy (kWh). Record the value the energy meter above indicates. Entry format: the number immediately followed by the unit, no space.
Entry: 15568kWh
